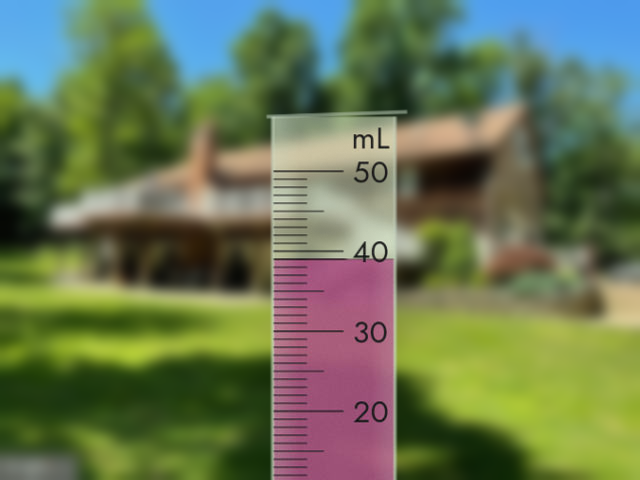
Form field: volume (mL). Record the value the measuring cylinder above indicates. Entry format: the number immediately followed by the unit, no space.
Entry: 39mL
